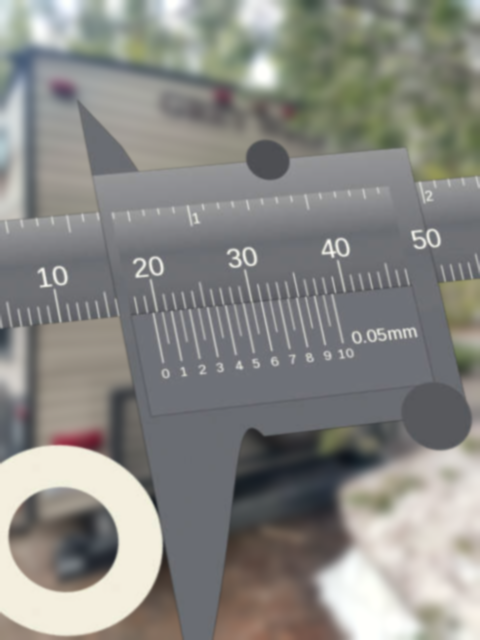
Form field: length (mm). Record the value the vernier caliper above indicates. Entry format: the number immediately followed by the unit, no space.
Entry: 19.6mm
